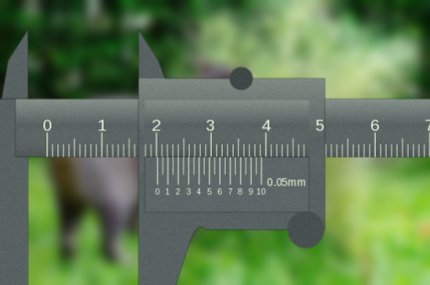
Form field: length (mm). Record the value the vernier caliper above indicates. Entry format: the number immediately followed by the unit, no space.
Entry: 20.2mm
